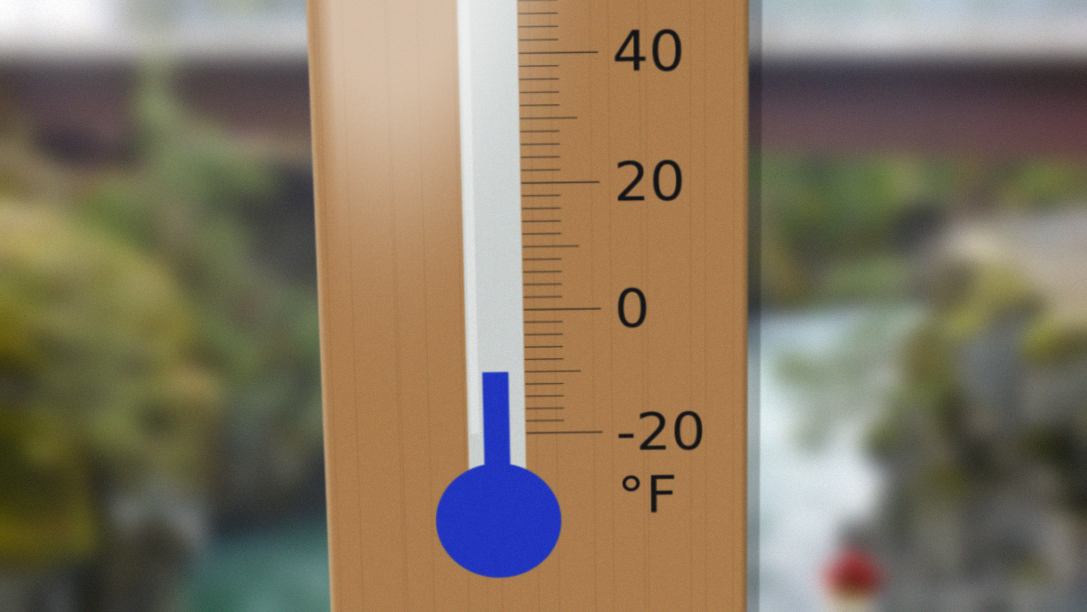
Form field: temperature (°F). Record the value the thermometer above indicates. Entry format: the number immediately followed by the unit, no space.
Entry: -10°F
